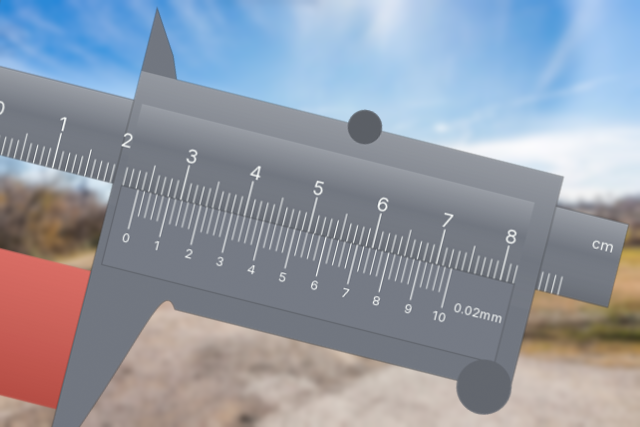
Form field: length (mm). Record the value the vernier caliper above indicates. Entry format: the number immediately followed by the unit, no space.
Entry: 23.4mm
